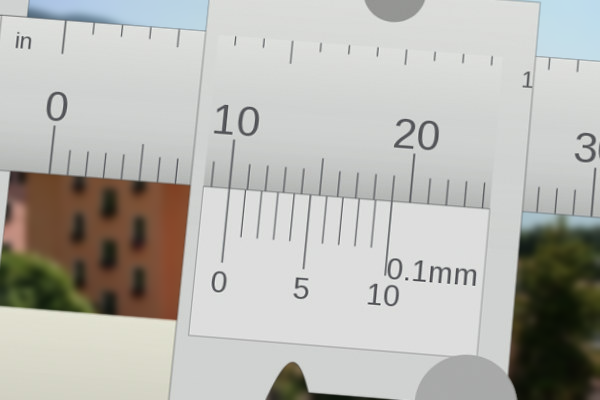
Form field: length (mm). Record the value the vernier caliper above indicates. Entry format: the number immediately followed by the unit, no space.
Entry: 10.0mm
